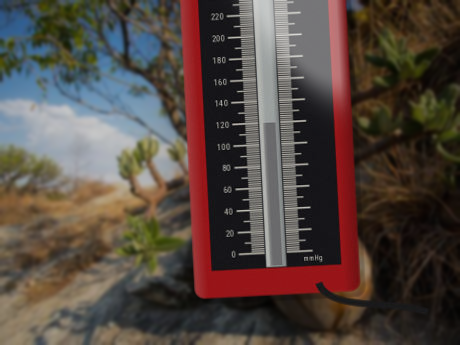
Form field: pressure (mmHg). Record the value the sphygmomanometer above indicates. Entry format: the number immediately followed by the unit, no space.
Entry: 120mmHg
